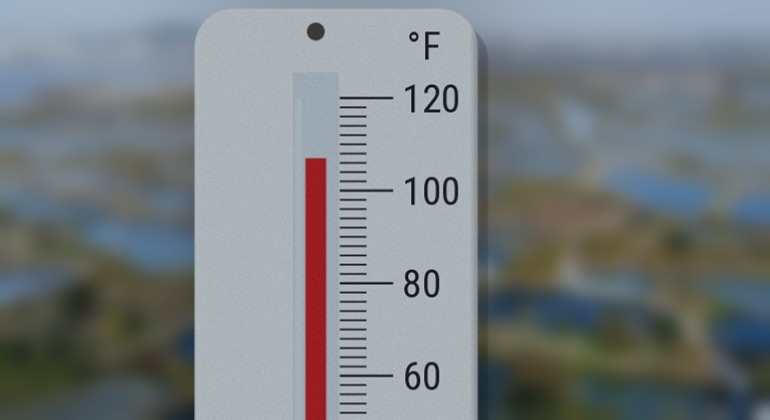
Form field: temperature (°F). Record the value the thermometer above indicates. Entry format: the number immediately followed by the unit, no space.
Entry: 107°F
